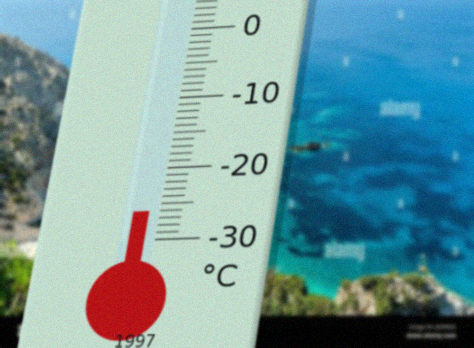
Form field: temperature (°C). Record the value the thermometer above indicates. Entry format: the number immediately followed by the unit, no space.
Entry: -26°C
